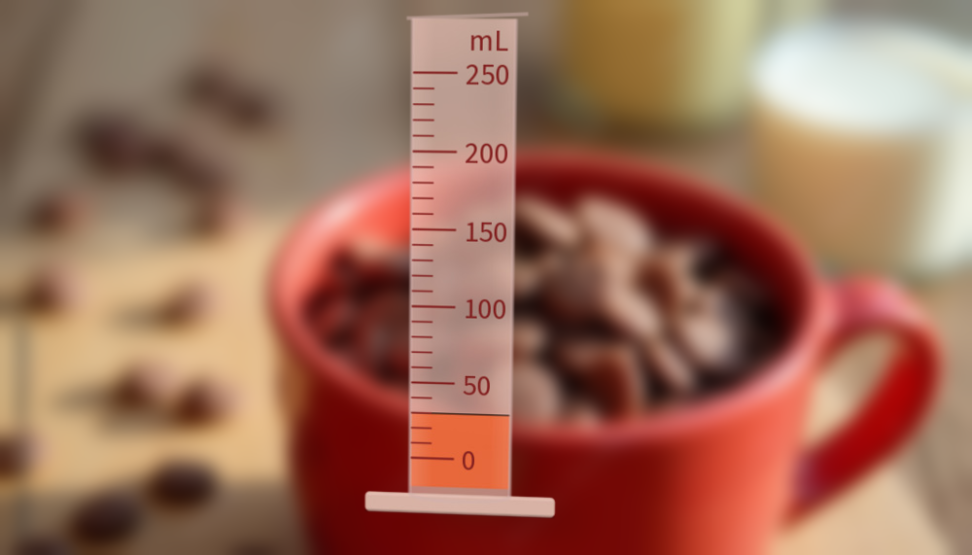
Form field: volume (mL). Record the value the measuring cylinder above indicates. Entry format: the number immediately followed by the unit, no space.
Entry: 30mL
